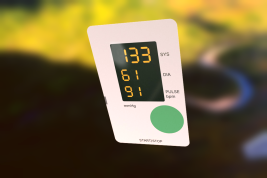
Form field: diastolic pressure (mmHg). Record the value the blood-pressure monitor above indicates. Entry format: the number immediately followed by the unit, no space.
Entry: 61mmHg
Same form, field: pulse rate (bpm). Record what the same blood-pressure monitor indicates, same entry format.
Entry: 91bpm
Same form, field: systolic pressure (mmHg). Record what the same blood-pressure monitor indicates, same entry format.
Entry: 133mmHg
